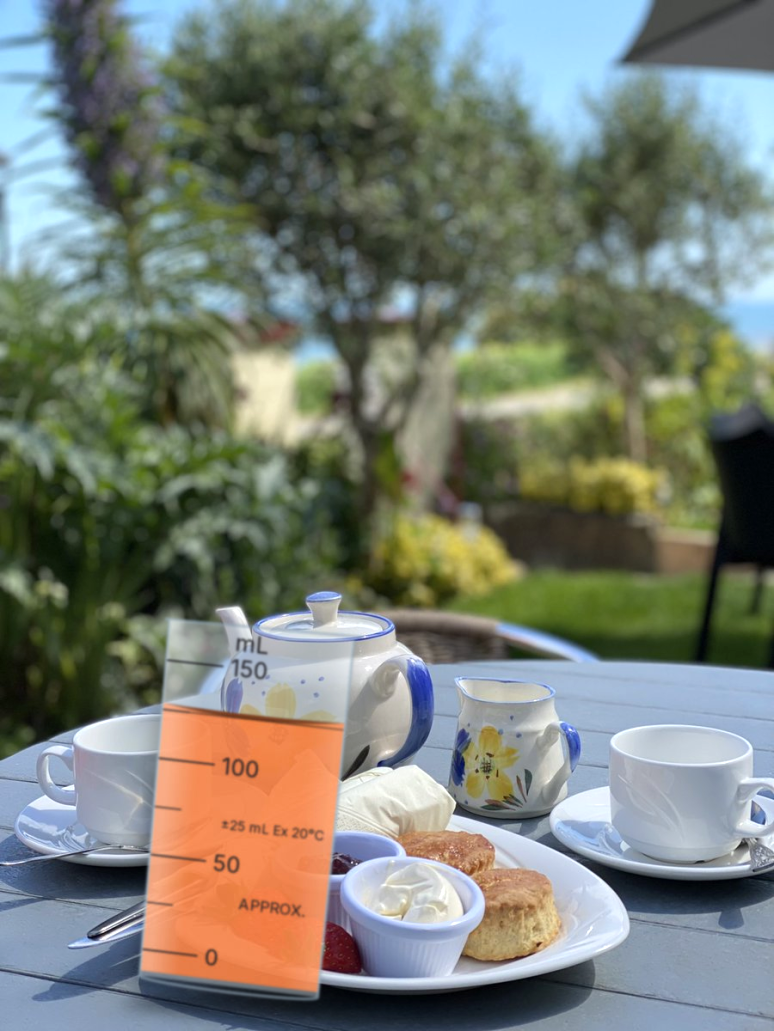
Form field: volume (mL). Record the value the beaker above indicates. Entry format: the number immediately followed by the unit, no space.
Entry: 125mL
